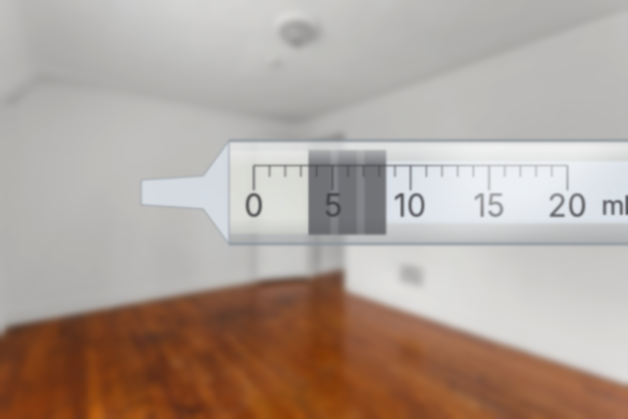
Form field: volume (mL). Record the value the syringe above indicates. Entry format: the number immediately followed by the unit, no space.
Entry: 3.5mL
